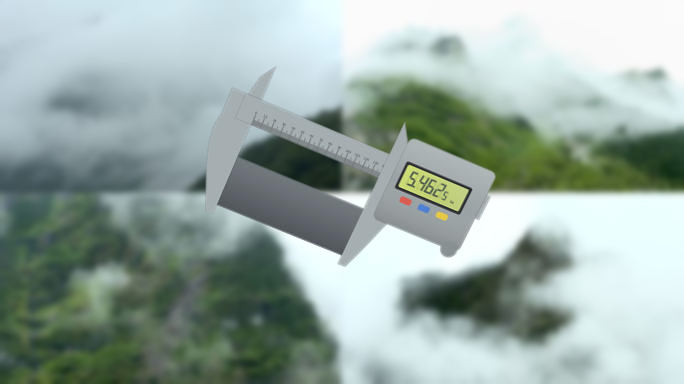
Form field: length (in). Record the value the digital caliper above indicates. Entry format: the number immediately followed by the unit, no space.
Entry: 5.4625in
